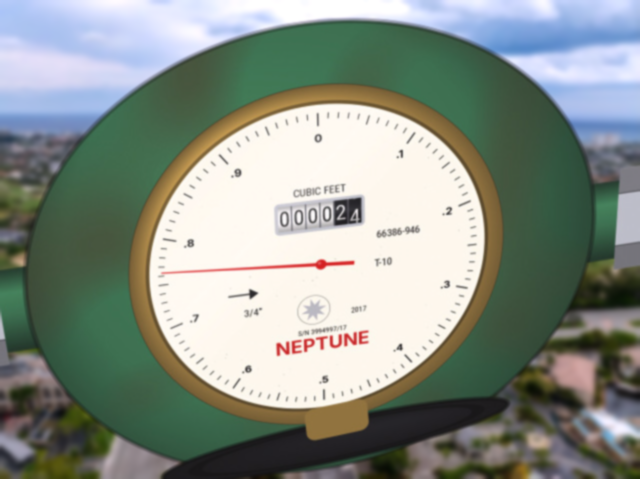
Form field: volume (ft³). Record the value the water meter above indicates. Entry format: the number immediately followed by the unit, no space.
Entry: 23.76ft³
